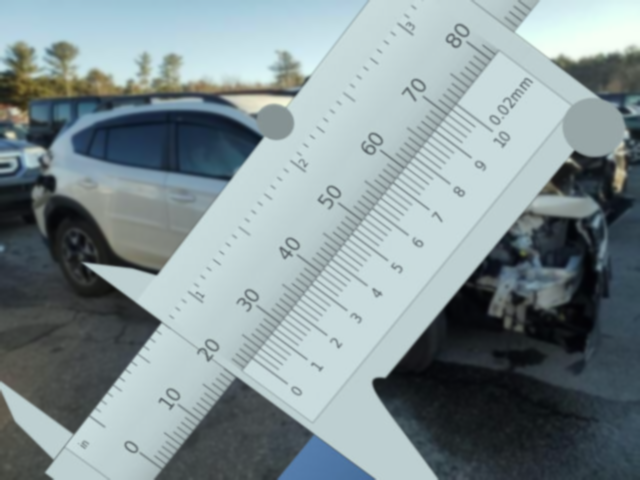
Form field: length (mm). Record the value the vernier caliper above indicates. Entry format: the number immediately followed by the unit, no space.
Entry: 23.0mm
